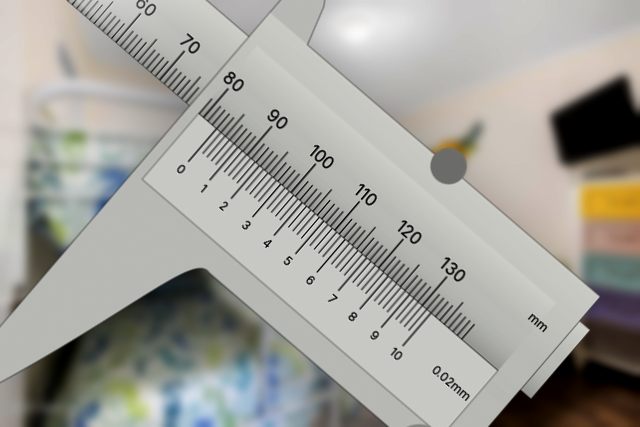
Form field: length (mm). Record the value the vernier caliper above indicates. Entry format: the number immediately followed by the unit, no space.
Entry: 83.0mm
